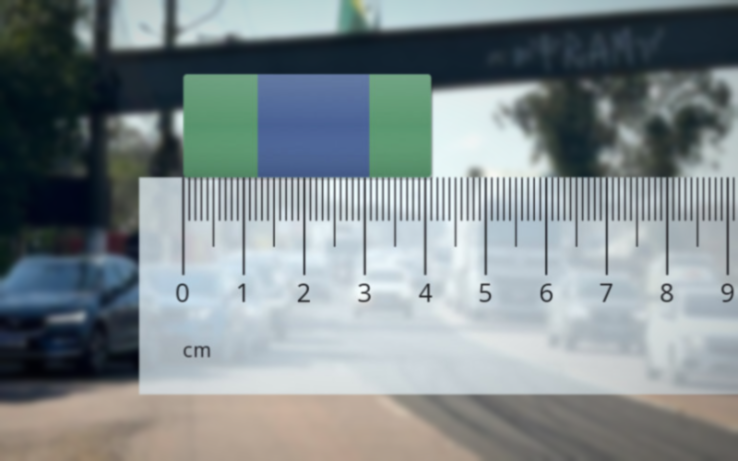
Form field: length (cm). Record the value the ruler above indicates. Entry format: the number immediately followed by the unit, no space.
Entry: 4.1cm
